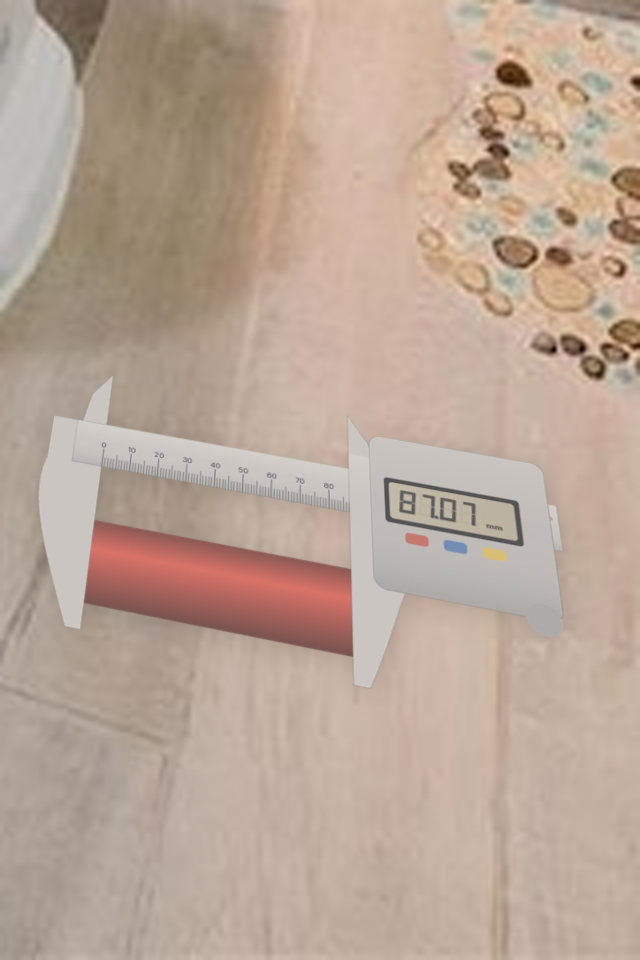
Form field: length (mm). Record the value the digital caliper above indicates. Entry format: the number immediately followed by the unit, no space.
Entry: 87.07mm
